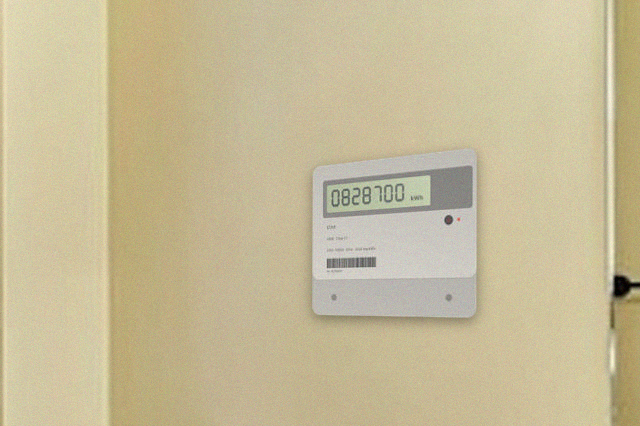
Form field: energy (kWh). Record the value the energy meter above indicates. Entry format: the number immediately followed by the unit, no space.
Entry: 828700kWh
